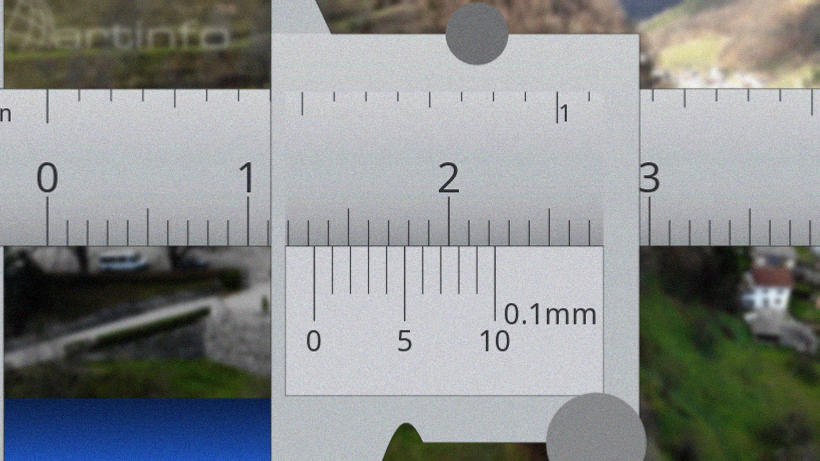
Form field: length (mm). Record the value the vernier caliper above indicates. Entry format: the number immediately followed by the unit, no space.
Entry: 13.3mm
